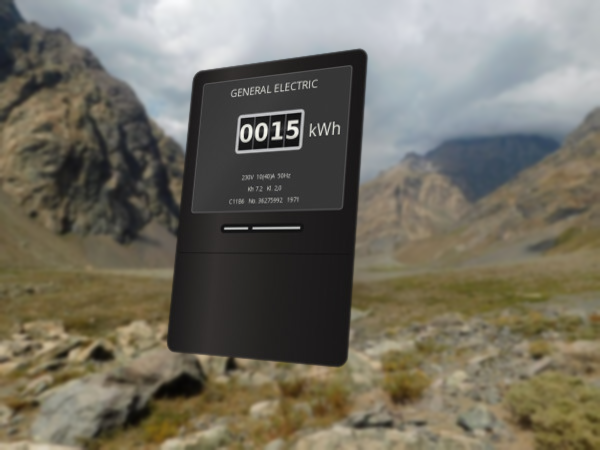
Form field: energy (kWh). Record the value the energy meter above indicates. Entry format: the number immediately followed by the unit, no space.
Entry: 15kWh
